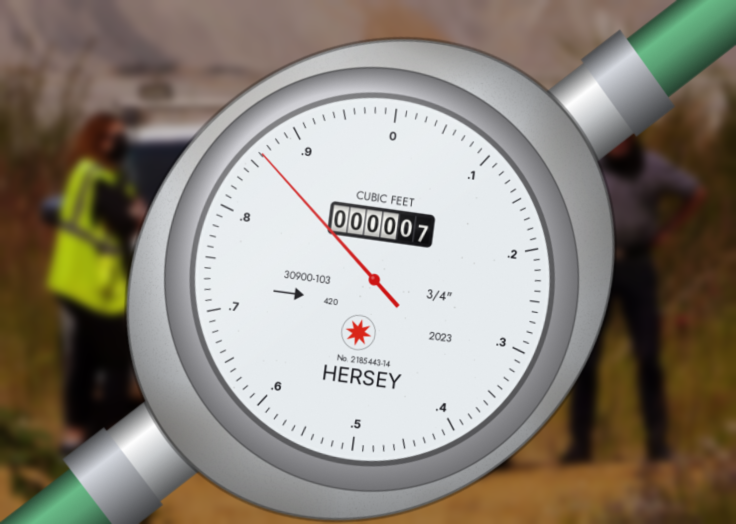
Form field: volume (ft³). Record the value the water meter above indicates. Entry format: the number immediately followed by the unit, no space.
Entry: 6.86ft³
